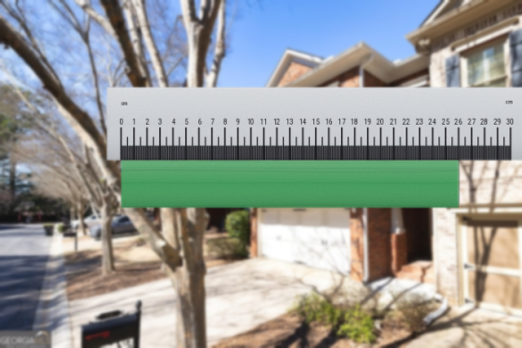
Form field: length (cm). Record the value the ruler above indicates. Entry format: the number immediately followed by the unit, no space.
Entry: 26cm
